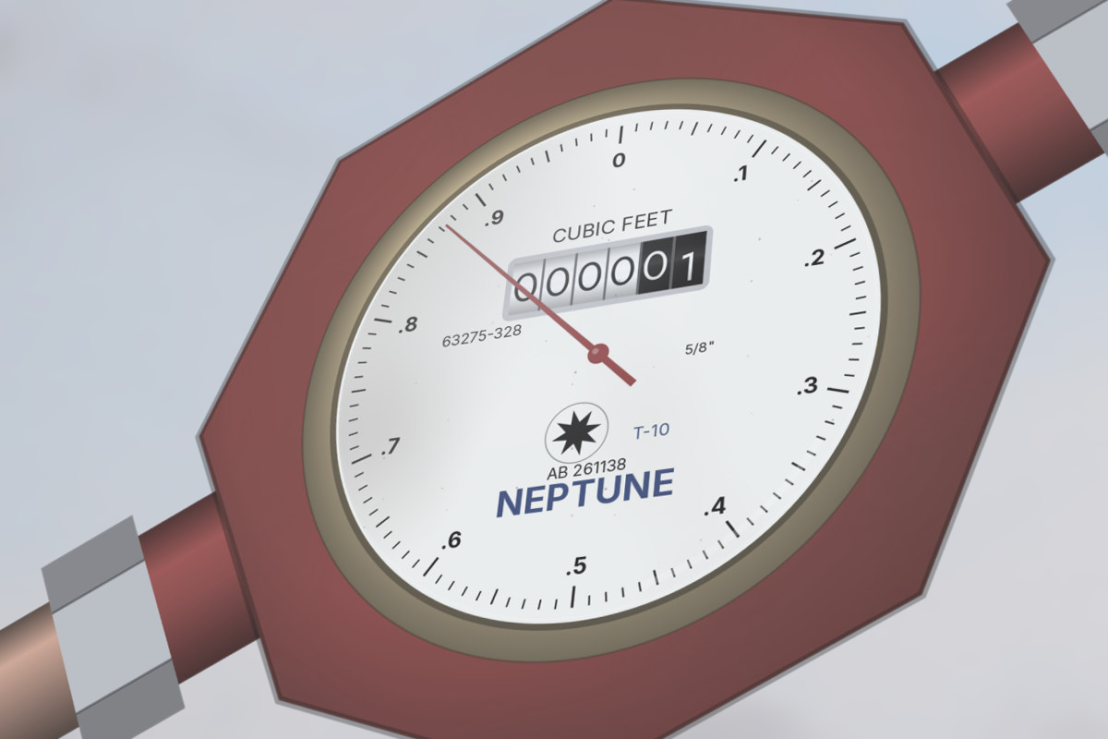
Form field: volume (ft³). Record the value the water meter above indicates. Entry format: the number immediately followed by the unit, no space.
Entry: 0.87ft³
